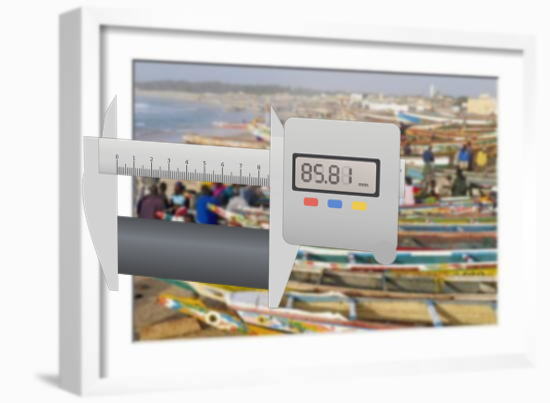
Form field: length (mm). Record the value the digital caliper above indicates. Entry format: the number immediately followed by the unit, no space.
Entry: 85.81mm
